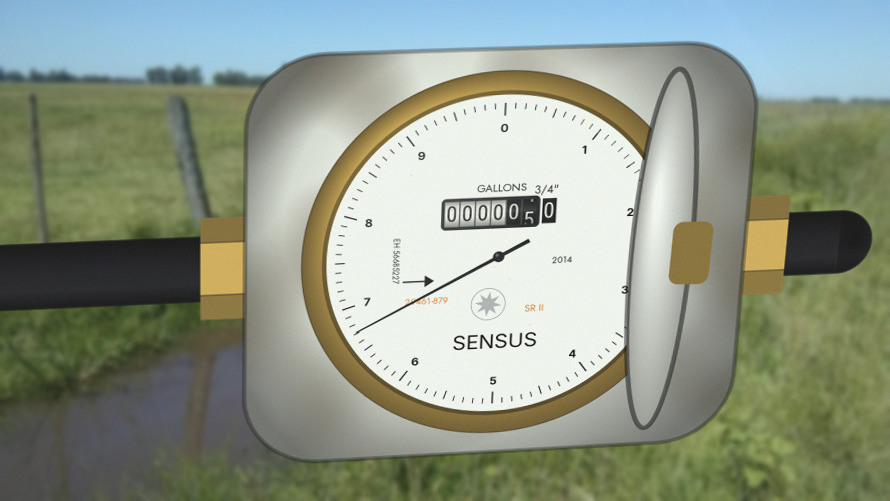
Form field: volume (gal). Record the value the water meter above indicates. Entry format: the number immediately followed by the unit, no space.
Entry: 46.7gal
